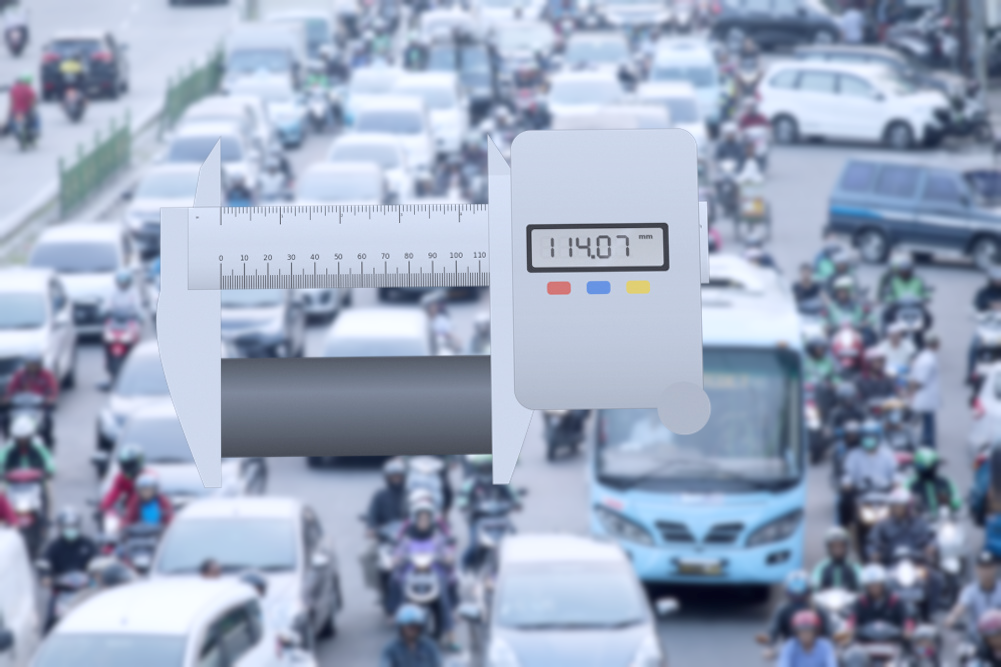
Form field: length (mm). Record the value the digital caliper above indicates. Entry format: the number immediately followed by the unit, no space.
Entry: 114.07mm
